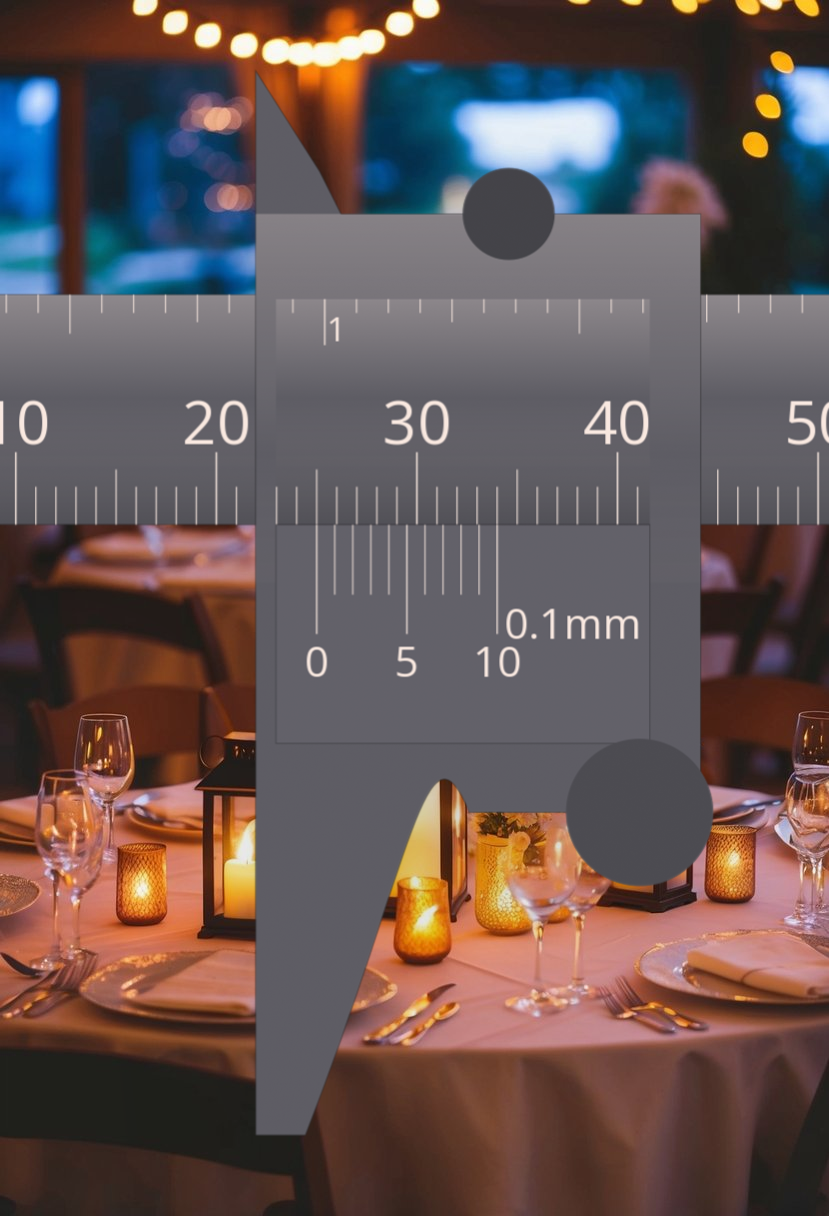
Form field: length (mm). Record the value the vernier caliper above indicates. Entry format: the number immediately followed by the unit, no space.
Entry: 25.0mm
